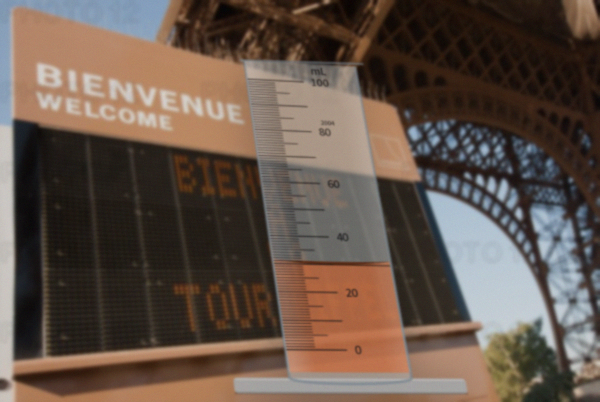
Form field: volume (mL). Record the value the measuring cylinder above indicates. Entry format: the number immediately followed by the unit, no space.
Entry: 30mL
